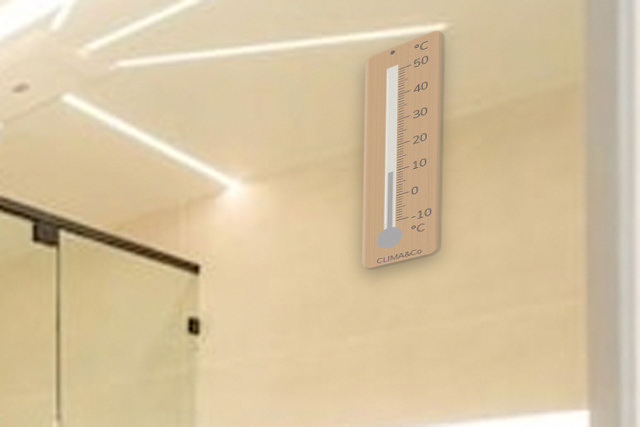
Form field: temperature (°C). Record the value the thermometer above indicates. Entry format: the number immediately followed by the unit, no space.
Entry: 10°C
